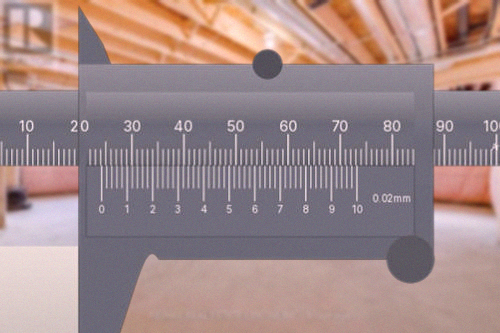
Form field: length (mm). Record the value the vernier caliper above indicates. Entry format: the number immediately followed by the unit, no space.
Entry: 24.2mm
